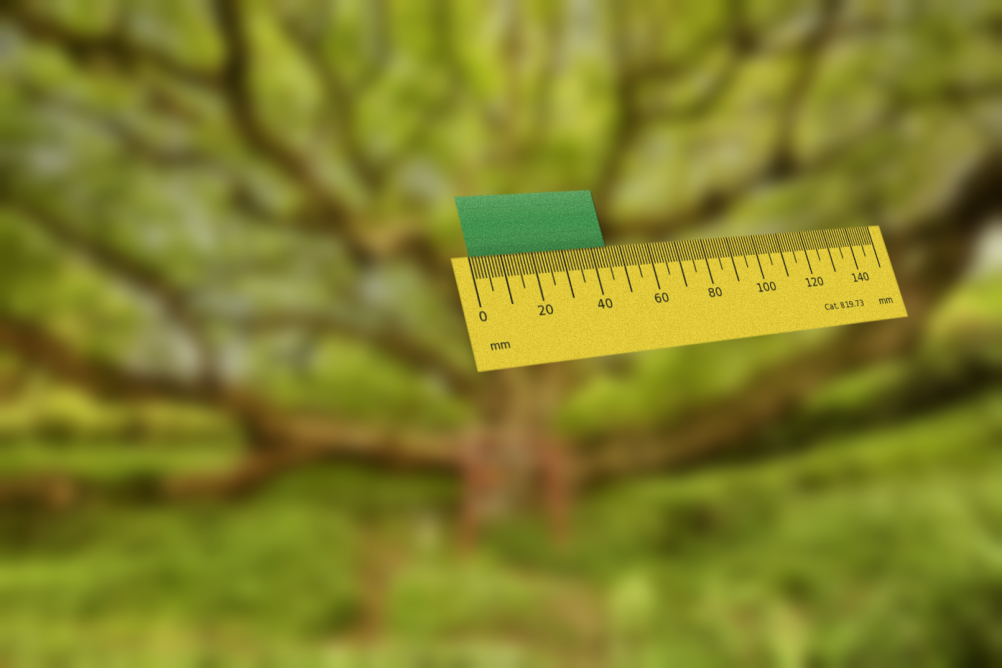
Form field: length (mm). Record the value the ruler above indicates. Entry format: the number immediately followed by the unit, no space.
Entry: 45mm
